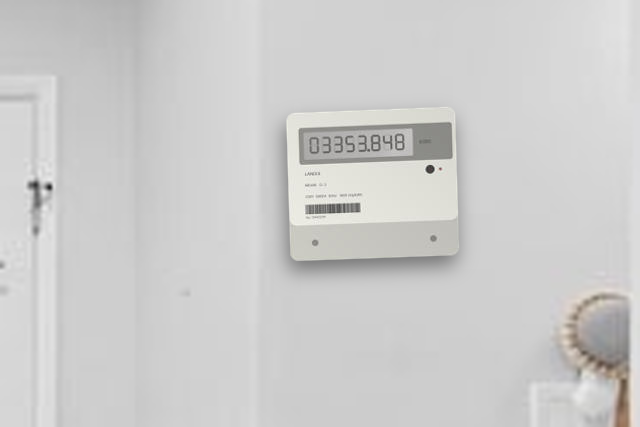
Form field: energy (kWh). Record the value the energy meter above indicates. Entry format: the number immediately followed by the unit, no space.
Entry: 3353.848kWh
